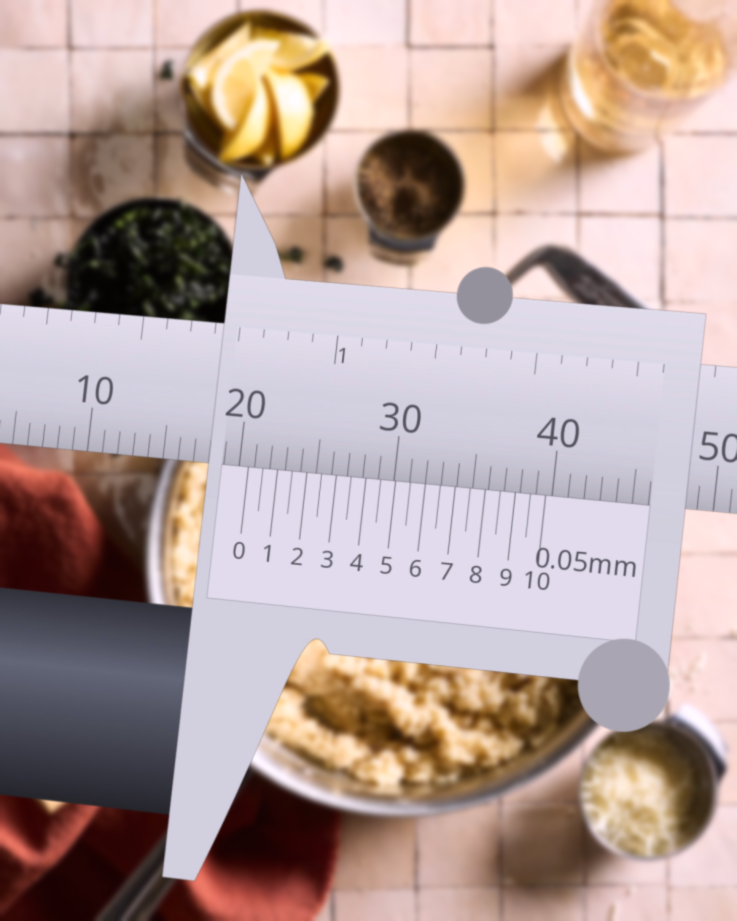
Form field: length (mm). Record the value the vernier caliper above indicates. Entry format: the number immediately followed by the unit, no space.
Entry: 20.6mm
